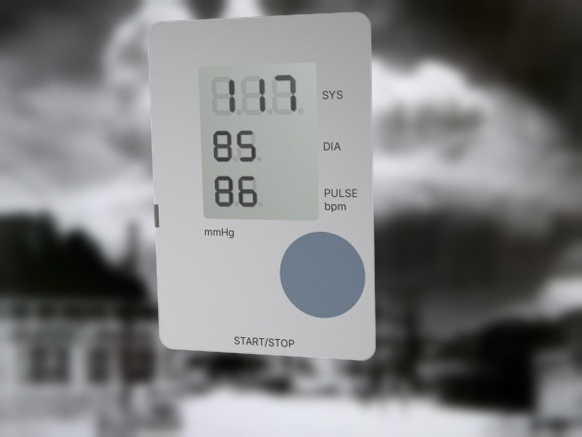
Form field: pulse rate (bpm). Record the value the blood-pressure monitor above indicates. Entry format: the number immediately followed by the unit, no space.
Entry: 86bpm
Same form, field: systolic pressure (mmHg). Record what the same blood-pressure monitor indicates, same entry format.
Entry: 117mmHg
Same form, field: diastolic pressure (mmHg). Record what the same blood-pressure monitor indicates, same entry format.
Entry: 85mmHg
